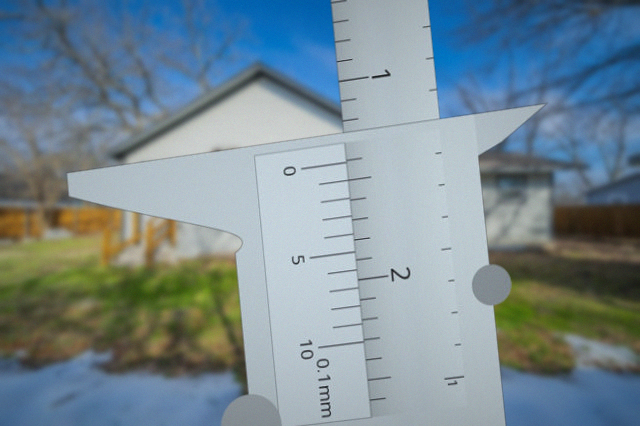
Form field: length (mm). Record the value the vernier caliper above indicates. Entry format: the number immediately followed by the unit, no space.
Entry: 14.1mm
